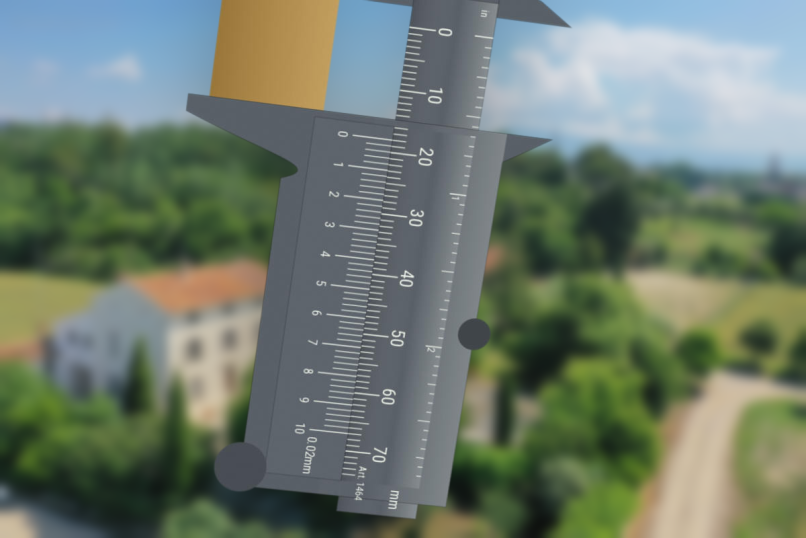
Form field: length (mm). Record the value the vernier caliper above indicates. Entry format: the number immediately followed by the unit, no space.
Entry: 18.0mm
